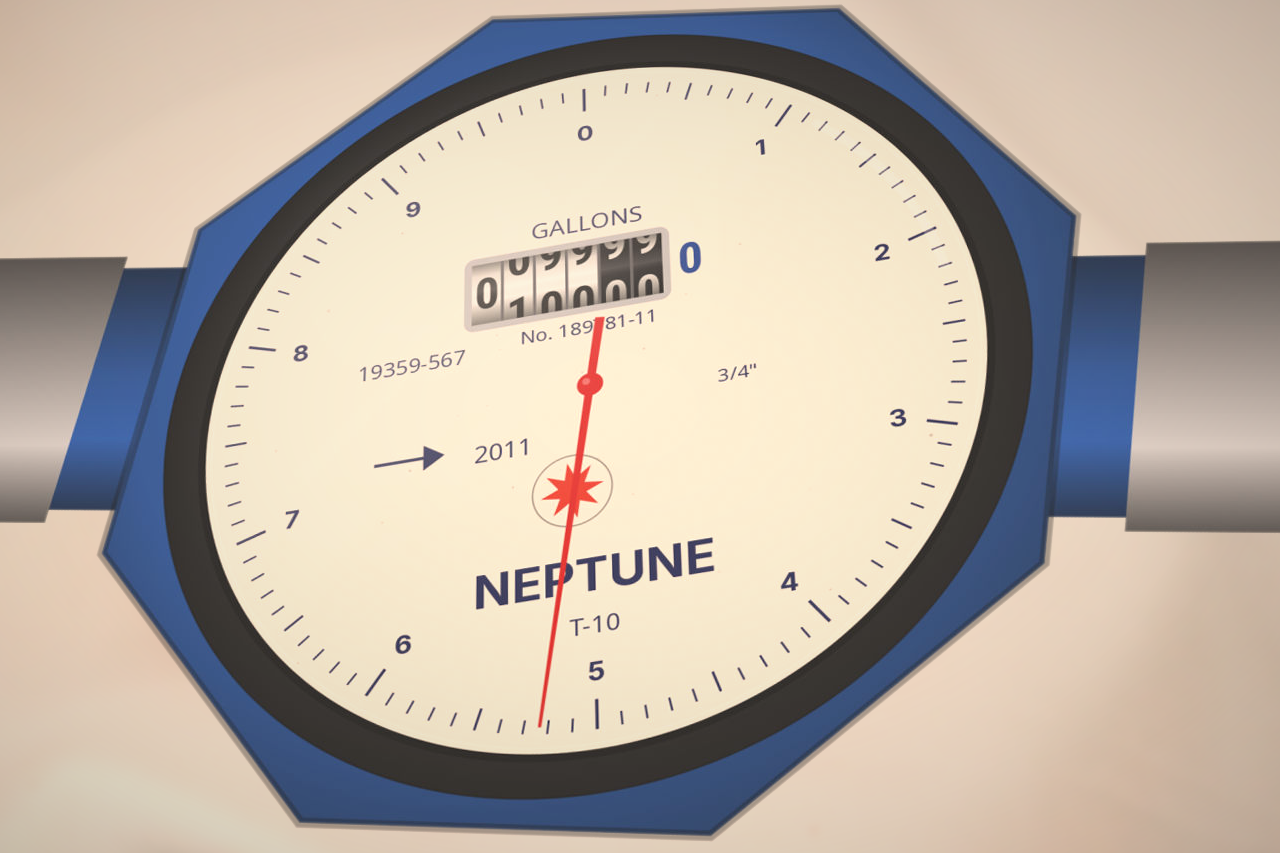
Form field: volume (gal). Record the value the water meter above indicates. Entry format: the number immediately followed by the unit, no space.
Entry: 99995.2gal
